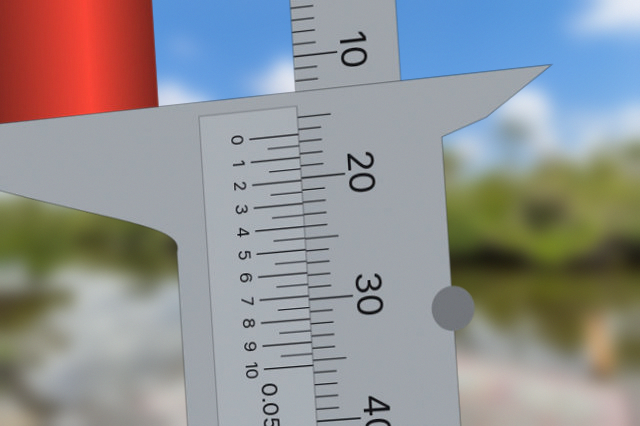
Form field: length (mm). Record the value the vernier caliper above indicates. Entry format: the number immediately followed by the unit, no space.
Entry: 16.4mm
